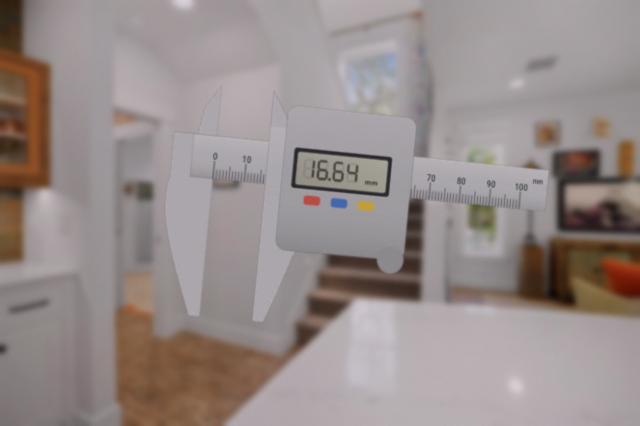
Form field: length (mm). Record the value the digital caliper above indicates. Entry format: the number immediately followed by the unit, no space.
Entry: 16.64mm
